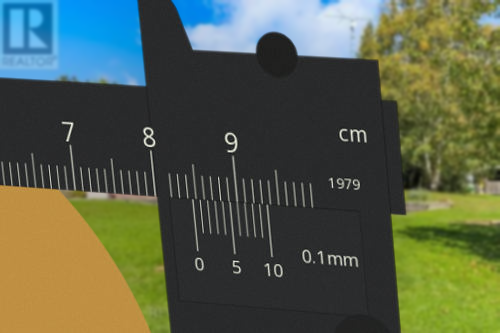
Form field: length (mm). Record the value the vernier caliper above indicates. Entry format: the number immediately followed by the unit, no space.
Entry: 84.6mm
